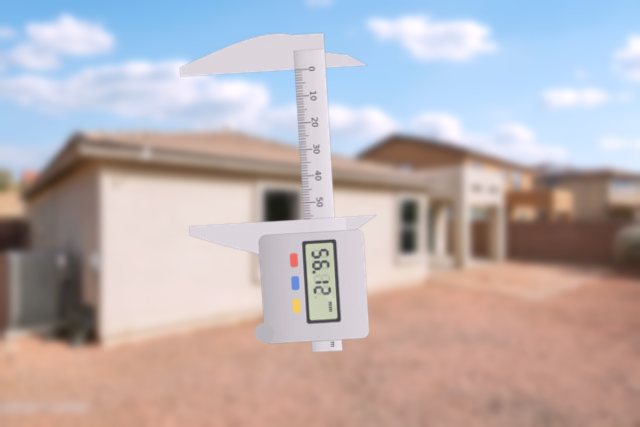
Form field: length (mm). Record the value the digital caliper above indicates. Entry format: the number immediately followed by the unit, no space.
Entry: 56.12mm
